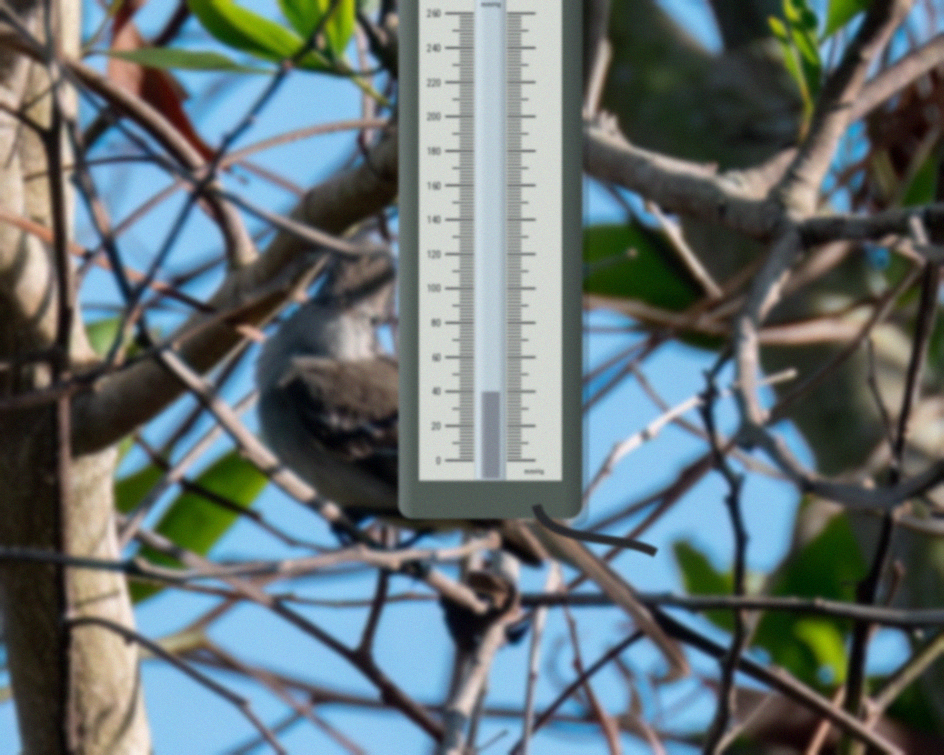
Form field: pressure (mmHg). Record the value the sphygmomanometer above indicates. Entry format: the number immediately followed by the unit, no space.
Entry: 40mmHg
